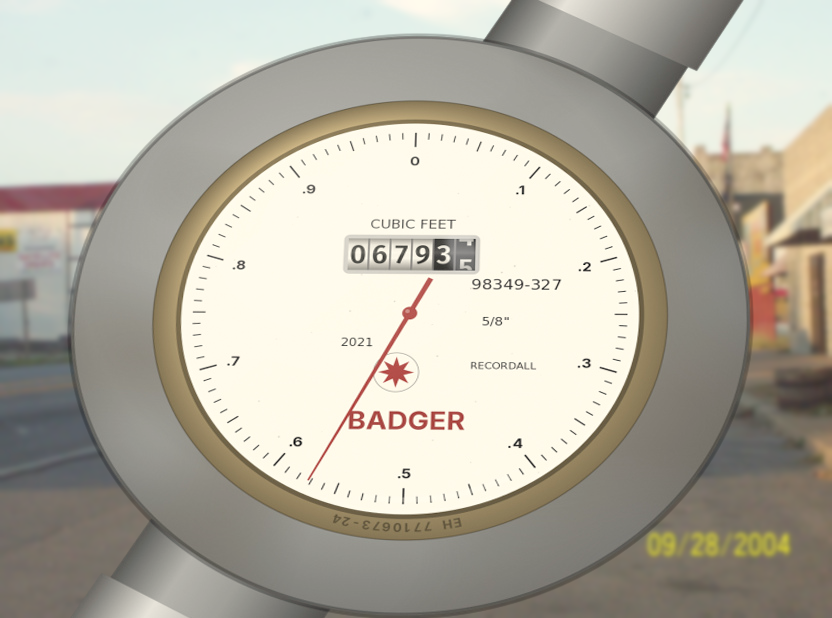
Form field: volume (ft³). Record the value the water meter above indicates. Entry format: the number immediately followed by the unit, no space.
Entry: 67934.57ft³
